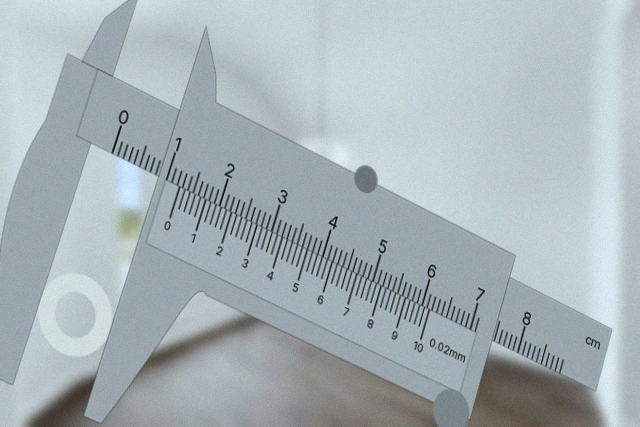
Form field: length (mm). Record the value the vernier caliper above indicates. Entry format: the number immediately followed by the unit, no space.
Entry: 12.5mm
